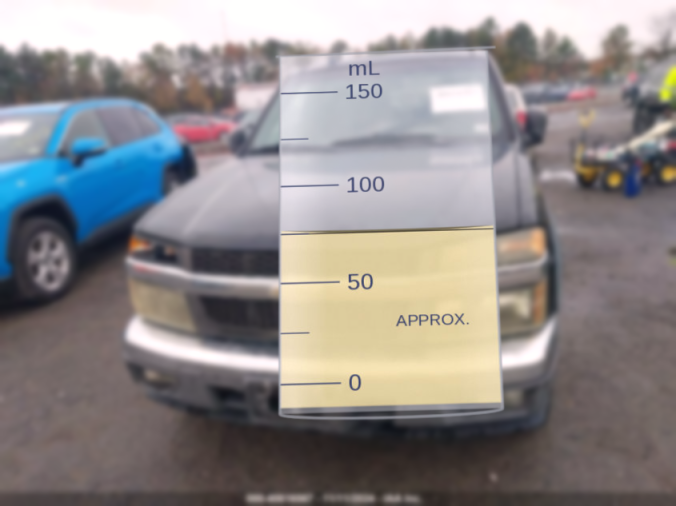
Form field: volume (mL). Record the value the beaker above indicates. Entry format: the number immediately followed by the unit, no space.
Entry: 75mL
